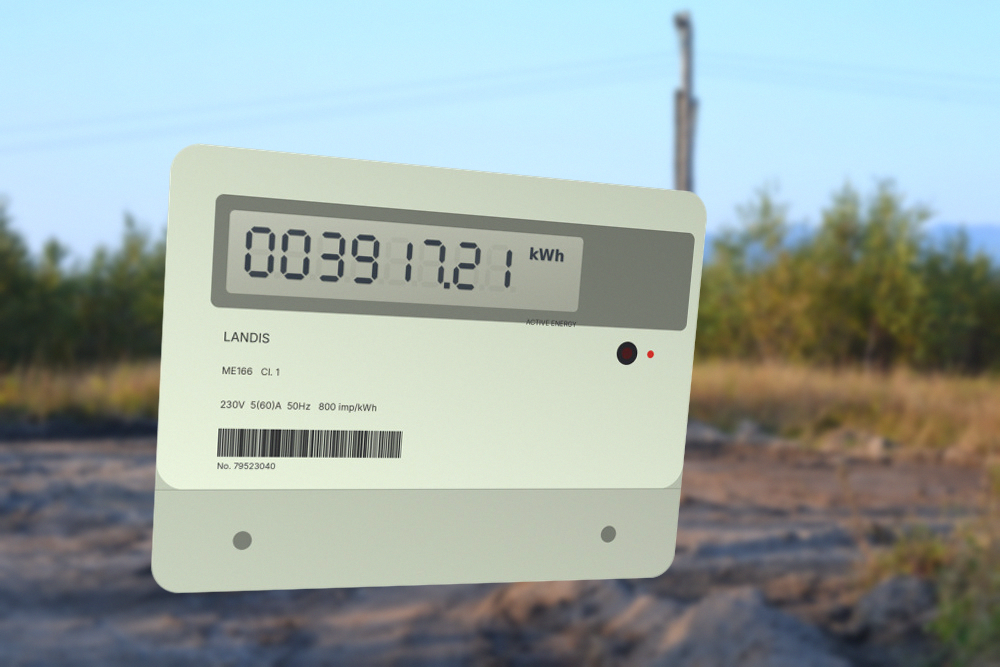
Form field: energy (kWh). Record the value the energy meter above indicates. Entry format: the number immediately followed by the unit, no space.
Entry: 3917.21kWh
